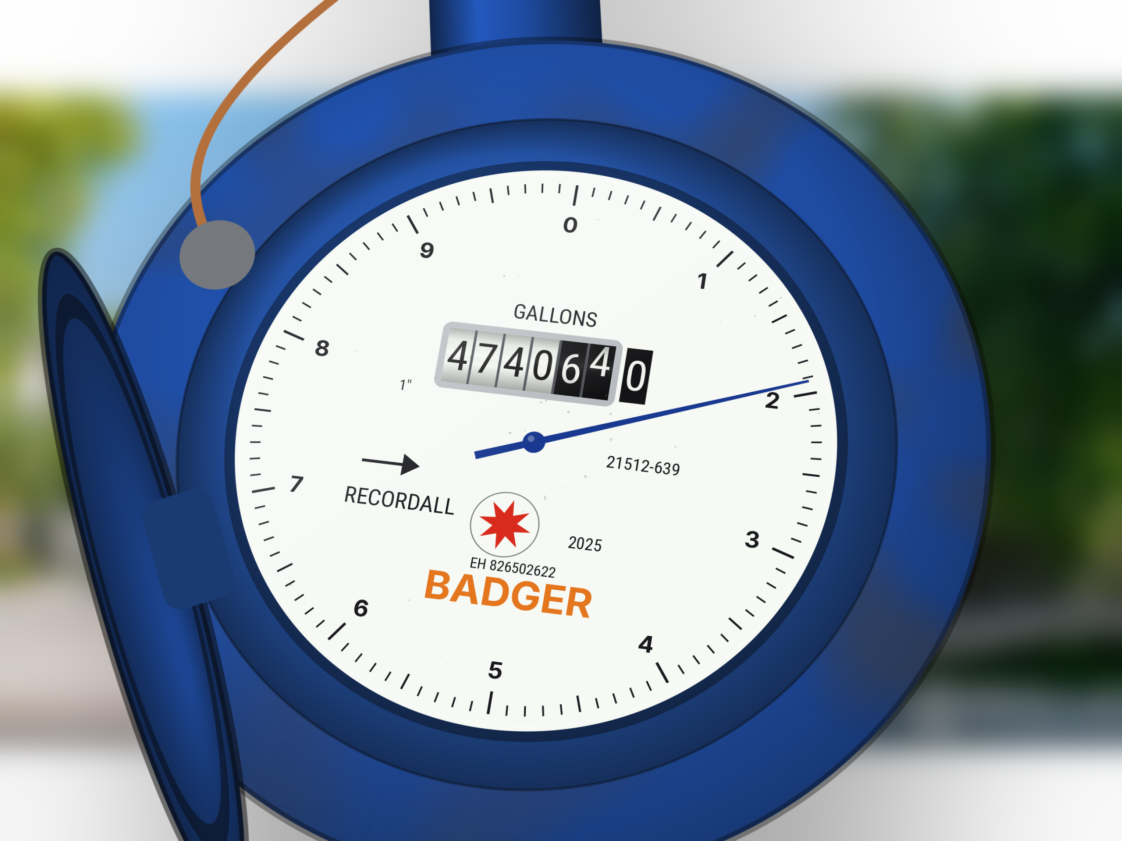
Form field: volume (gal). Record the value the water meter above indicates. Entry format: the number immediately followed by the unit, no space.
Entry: 4740641.9gal
